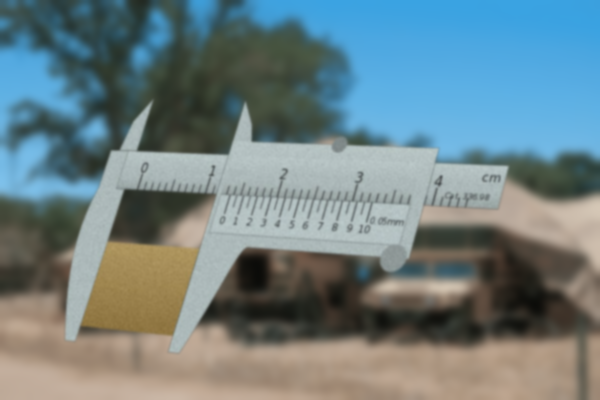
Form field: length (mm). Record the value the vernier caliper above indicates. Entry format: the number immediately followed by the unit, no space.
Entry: 13.5mm
